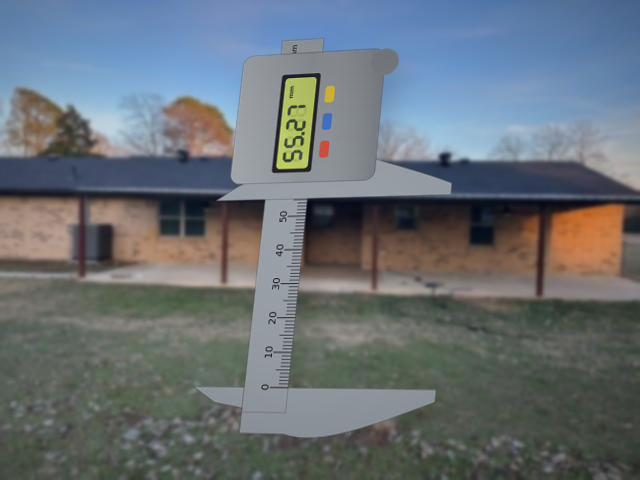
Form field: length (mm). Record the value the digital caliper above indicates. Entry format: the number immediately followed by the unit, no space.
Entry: 55.27mm
